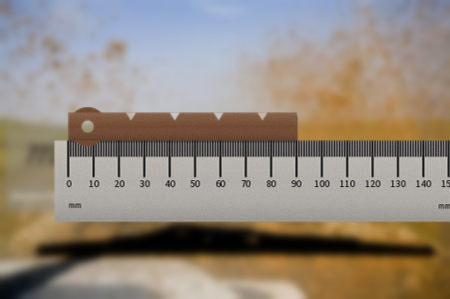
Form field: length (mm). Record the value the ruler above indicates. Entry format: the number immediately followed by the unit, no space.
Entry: 90mm
